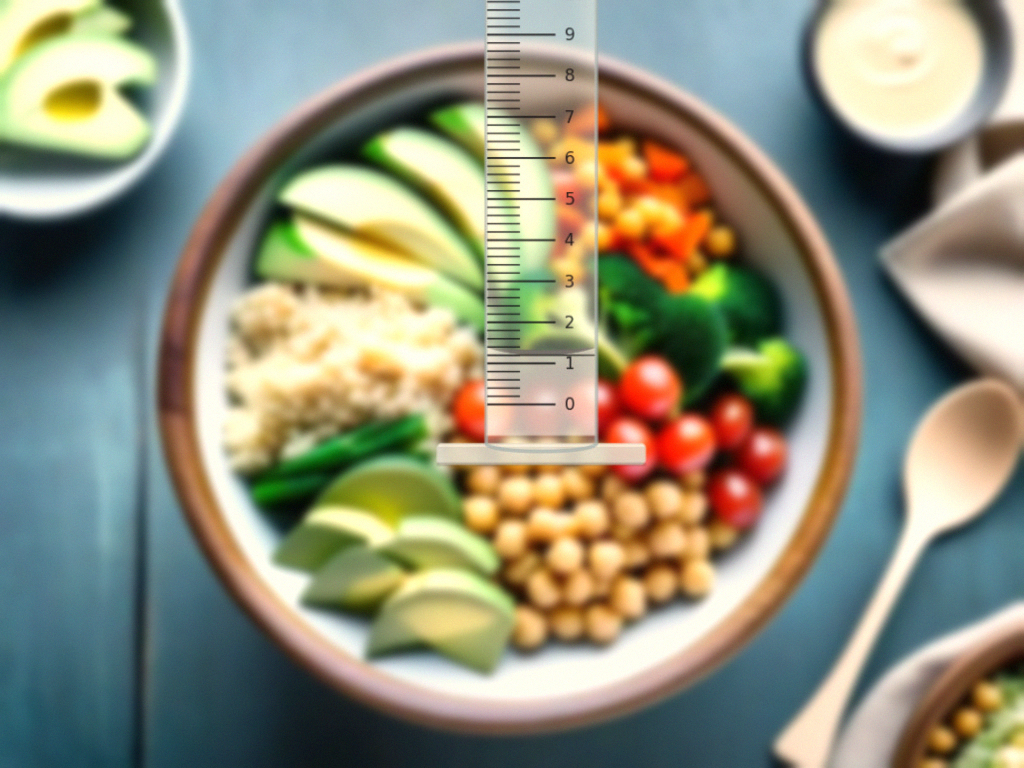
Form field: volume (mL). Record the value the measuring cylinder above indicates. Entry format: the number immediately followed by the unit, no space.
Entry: 1.2mL
